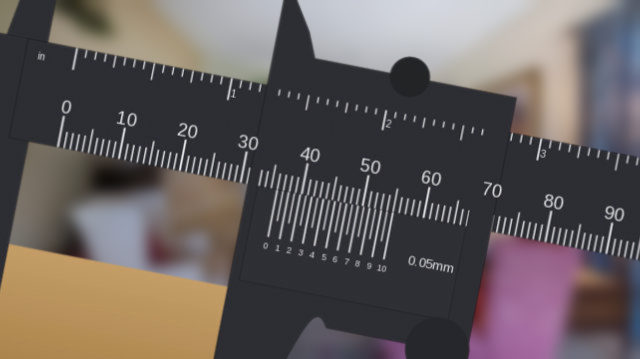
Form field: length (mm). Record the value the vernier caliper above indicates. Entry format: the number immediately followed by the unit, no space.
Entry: 36.0mm
